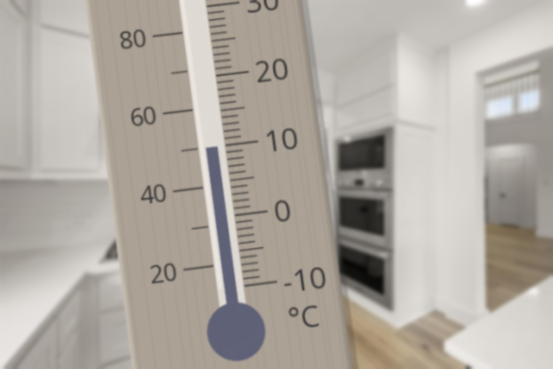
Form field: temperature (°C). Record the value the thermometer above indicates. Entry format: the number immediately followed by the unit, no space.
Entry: 10°C
